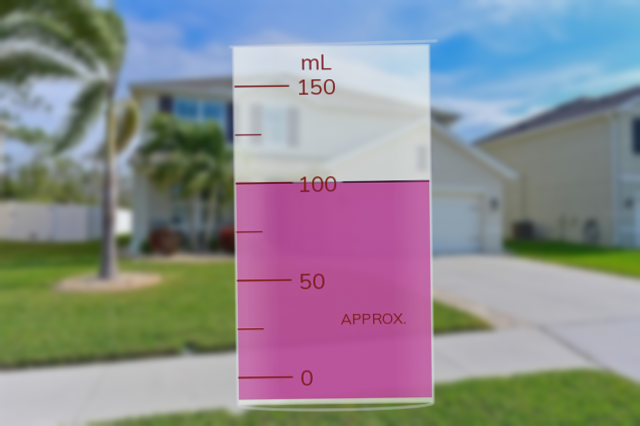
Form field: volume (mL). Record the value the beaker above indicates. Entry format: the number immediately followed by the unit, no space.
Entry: 100mL
